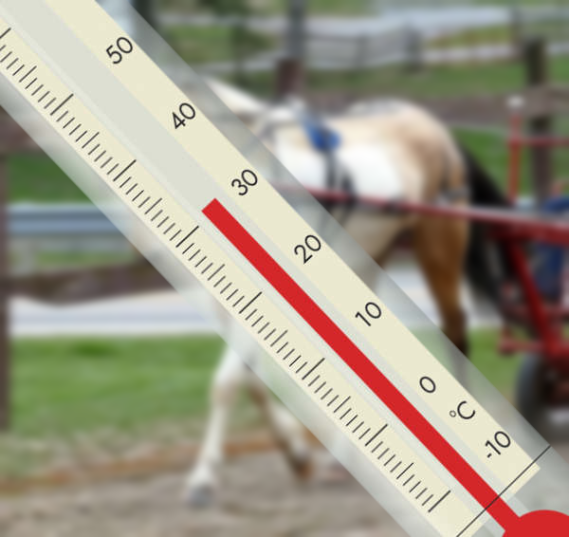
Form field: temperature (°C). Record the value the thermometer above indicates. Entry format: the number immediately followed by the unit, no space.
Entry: 31°C
